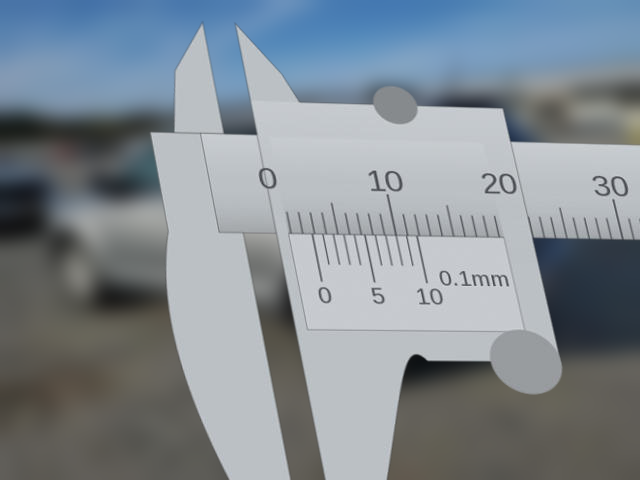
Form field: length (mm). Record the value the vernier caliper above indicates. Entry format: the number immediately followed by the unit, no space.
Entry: 2.8mm
